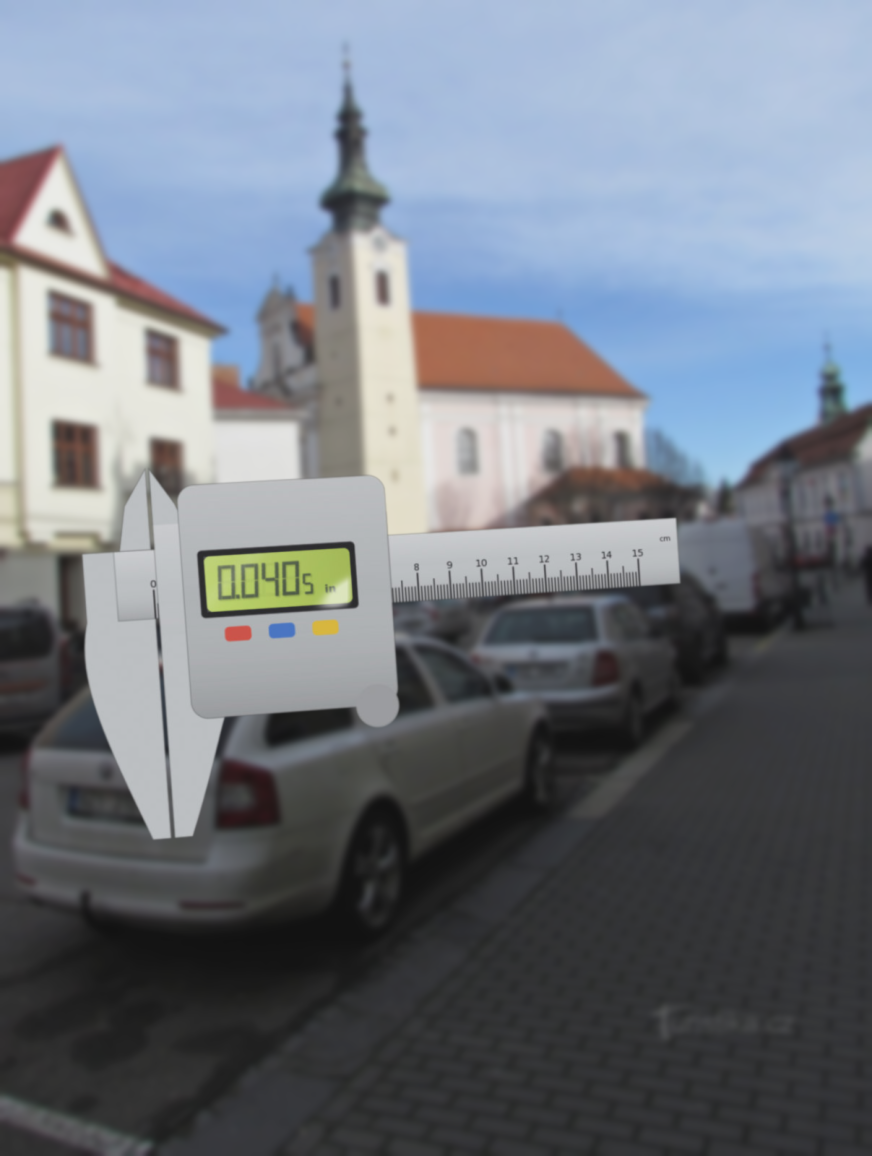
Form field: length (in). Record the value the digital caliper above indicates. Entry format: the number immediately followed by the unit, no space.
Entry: 0.0405in
